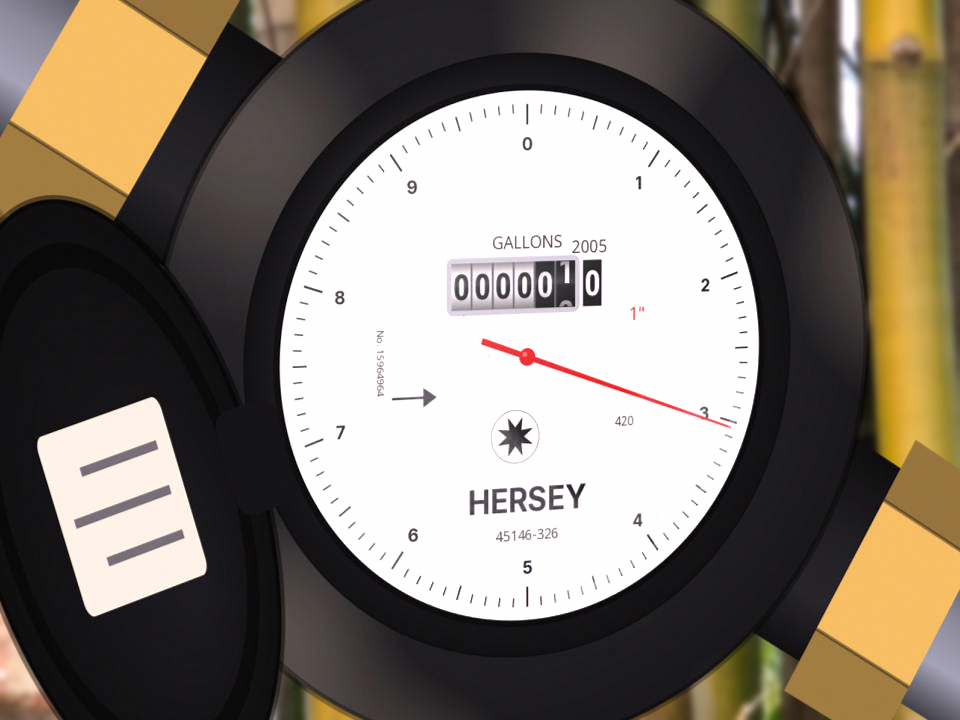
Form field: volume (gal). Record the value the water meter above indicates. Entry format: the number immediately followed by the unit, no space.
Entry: 13.0gal
